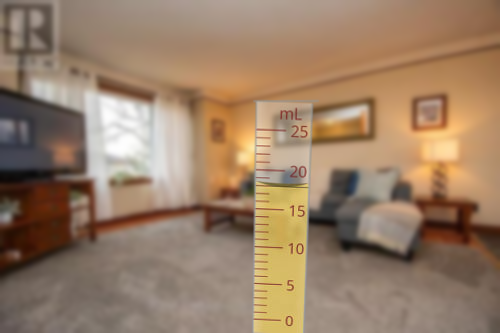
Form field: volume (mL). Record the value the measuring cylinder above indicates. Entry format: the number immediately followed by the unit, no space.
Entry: 18mL
